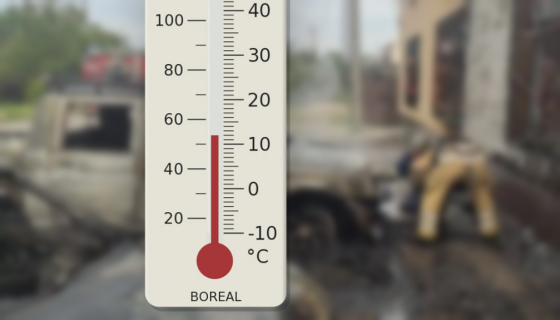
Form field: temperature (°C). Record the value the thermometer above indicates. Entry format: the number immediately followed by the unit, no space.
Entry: 12°C
